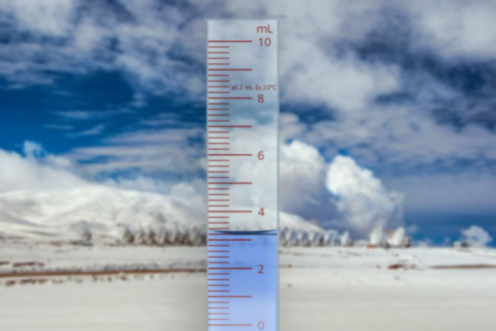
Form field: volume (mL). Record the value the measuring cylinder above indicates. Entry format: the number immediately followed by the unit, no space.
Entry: 3.2mL
